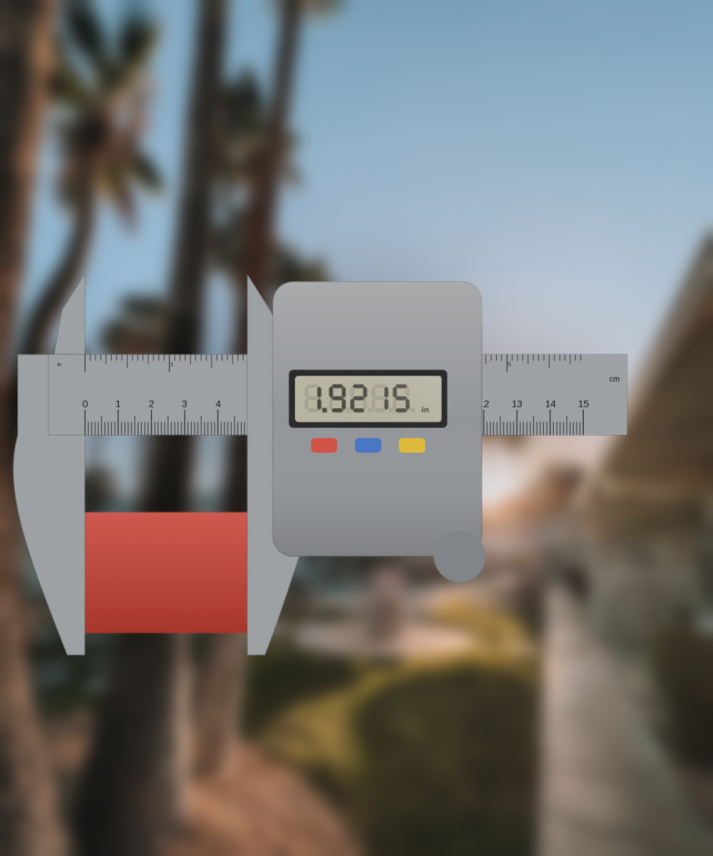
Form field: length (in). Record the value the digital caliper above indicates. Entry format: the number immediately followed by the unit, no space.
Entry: 1.9215in
